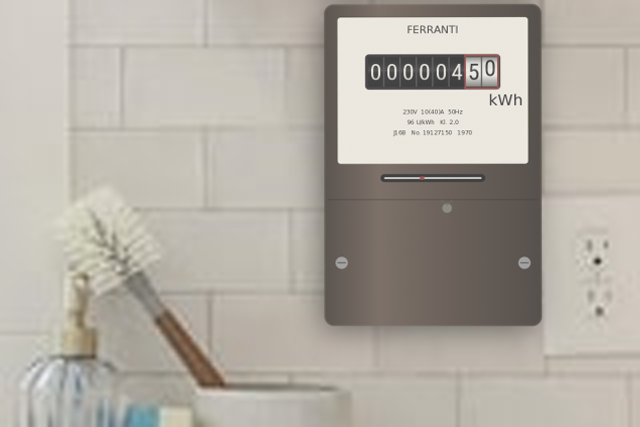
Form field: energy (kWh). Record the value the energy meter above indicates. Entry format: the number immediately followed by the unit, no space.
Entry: 4.50kWh
